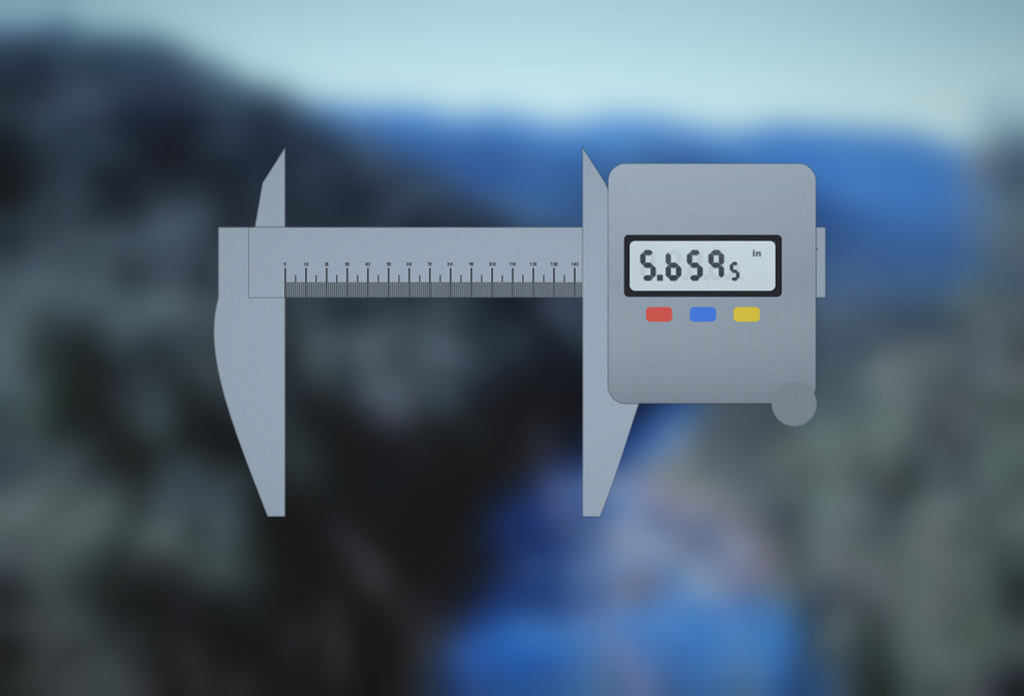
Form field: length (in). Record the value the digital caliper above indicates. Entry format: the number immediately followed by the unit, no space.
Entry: 5.6595in
